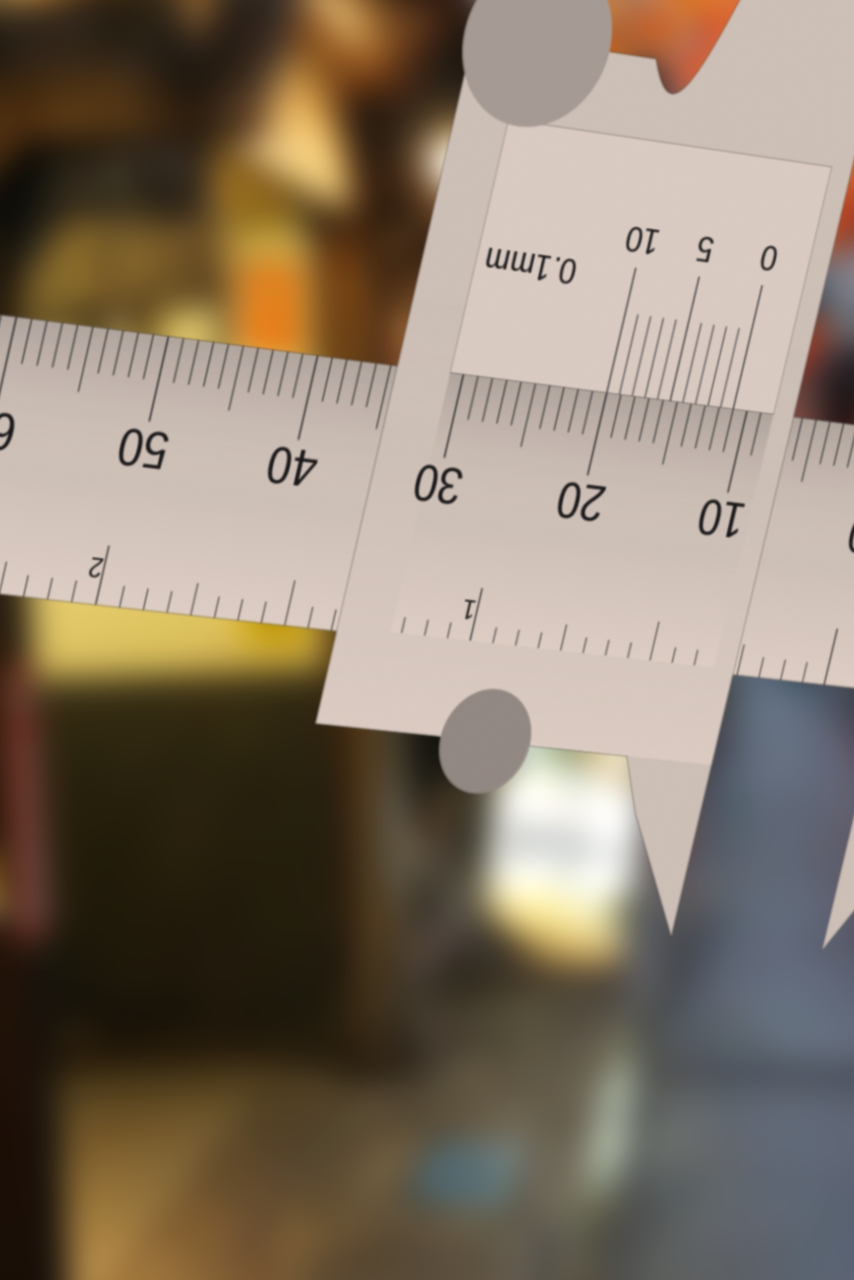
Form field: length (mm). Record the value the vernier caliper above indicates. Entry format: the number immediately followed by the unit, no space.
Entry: 11.0mm
